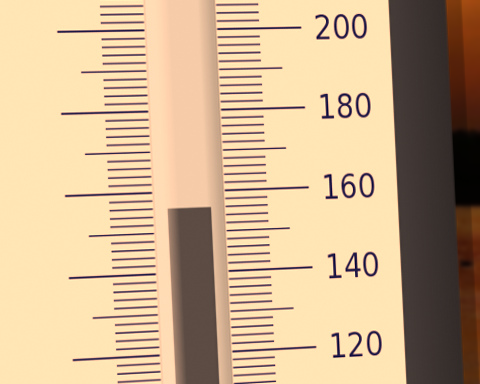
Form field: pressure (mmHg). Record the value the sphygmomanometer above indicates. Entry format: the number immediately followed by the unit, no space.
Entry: 156mmHg
